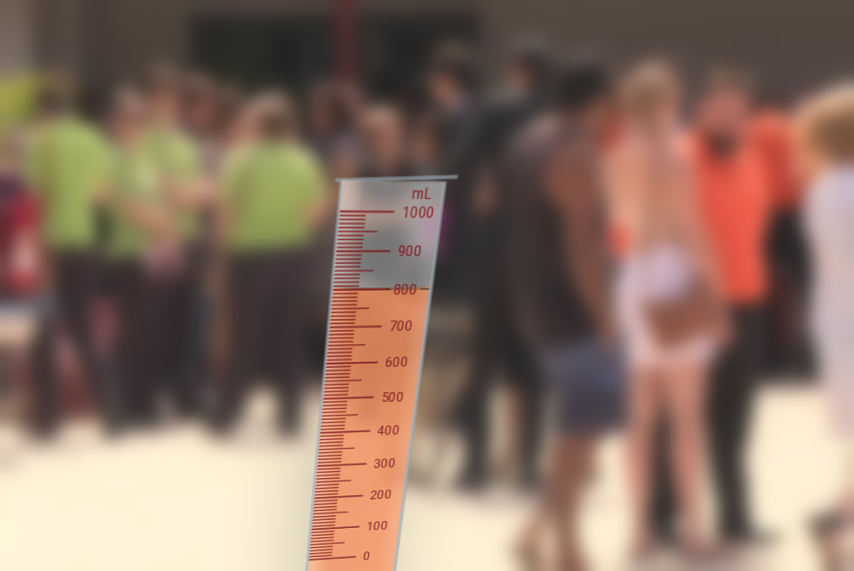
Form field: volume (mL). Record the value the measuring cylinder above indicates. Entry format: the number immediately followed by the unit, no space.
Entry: 800mL
